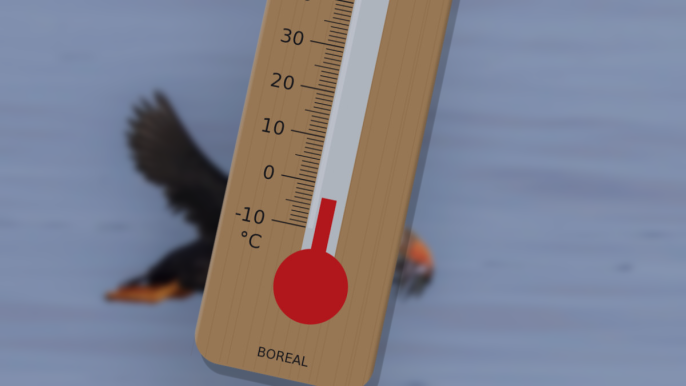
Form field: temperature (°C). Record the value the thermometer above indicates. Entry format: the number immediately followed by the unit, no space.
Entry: -3°C
